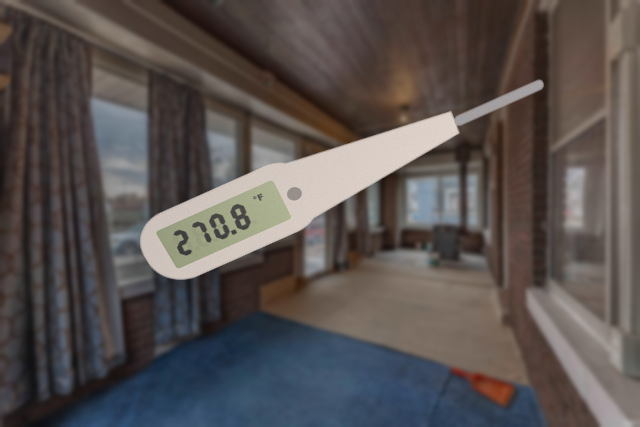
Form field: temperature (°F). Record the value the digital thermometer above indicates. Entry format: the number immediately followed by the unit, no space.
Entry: 270.8°F
